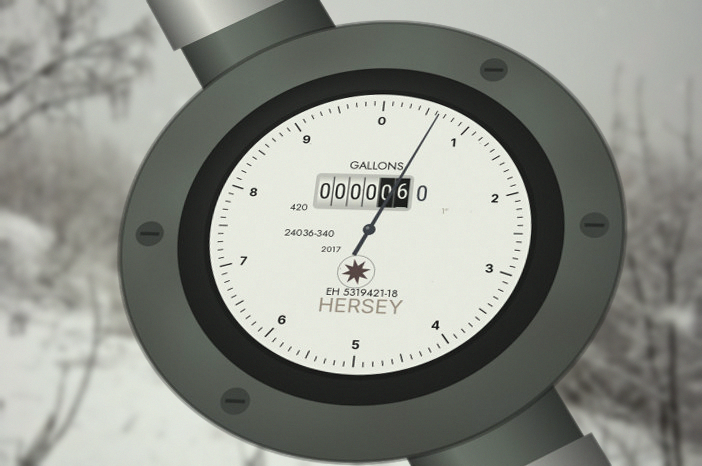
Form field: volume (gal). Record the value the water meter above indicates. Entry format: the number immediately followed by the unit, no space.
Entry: 60.6gal
